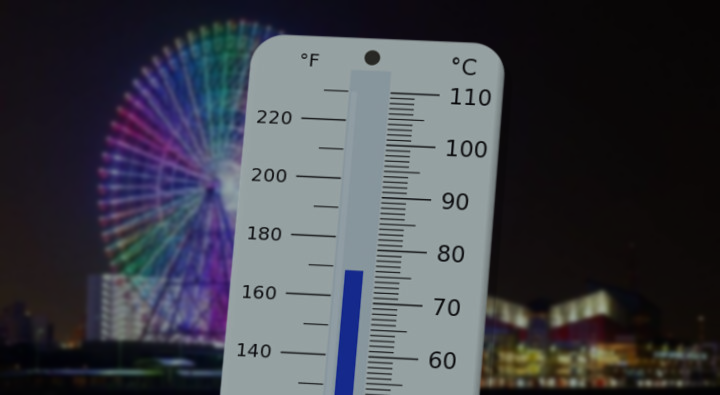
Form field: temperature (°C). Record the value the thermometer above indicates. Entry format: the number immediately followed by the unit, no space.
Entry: 76°C
